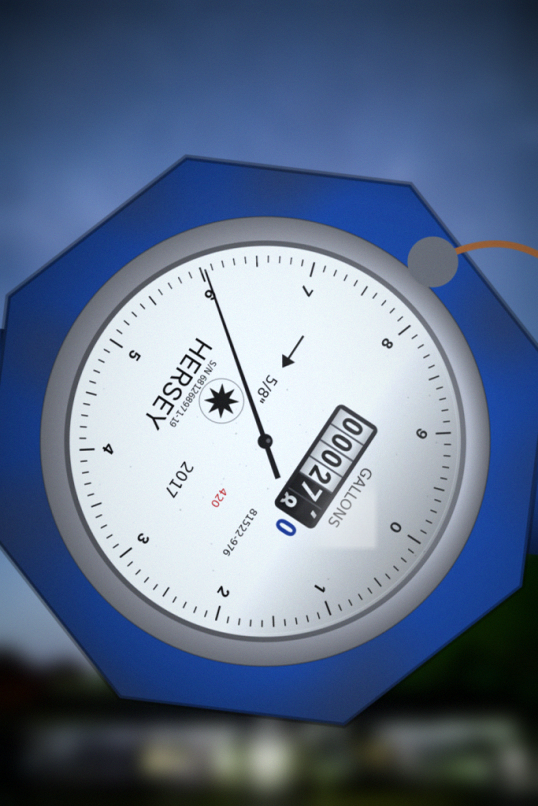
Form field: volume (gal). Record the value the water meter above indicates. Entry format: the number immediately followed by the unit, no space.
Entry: 2776.0gal
